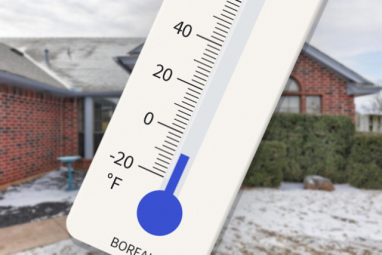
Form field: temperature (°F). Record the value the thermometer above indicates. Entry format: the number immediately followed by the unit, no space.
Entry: -8°F
